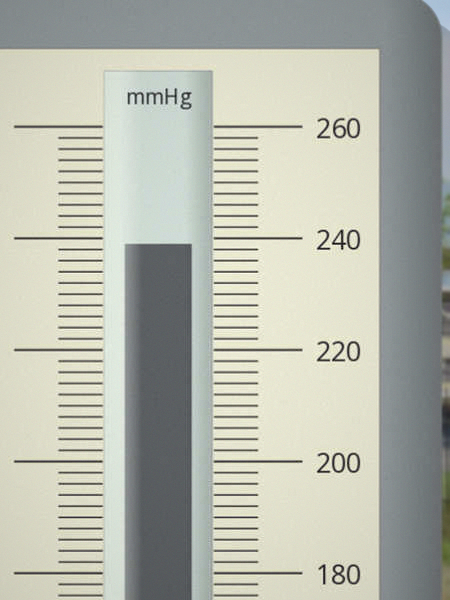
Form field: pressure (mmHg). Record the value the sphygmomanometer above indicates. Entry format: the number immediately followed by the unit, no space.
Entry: 239mmHg
